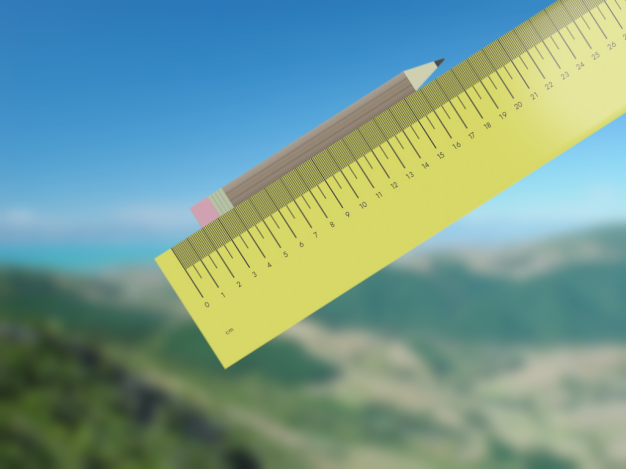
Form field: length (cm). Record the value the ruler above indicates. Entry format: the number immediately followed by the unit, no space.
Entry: 16cm
